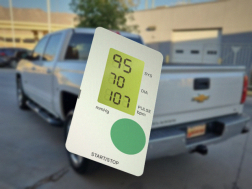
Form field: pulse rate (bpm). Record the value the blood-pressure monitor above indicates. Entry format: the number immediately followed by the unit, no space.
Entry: 107bpm
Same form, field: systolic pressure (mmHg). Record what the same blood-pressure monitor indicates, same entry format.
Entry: 95mmHg
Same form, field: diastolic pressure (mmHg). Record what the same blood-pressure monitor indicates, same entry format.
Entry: 70mmHg
